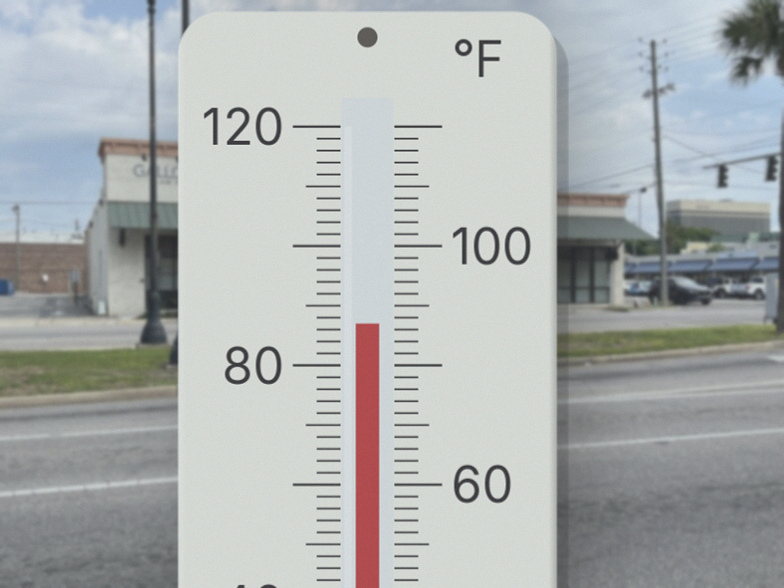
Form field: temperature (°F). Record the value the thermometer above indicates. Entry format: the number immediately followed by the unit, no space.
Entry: 87°F
